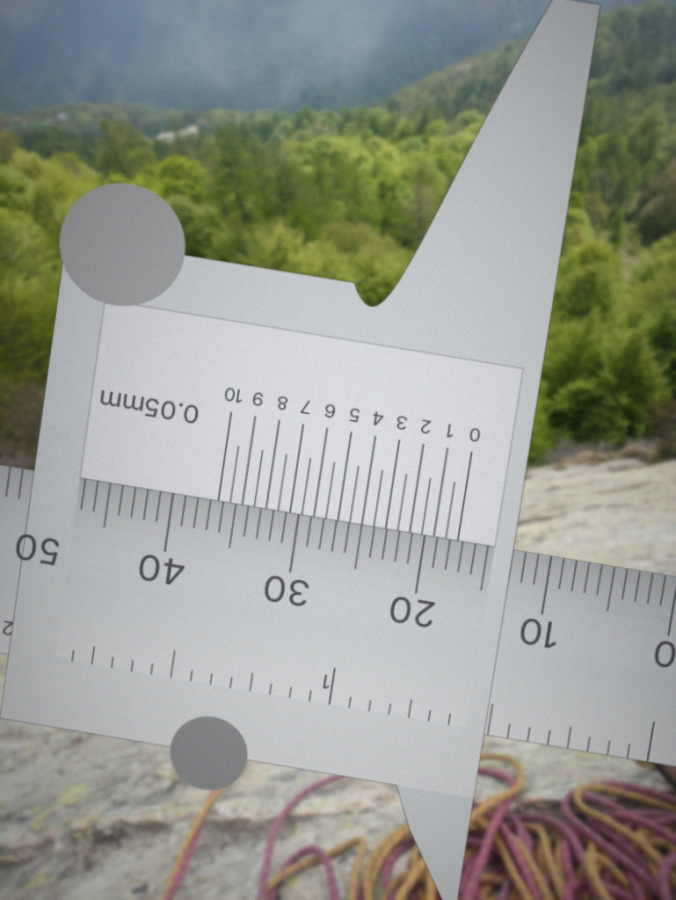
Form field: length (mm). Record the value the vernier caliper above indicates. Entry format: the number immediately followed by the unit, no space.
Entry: 17.4mm
